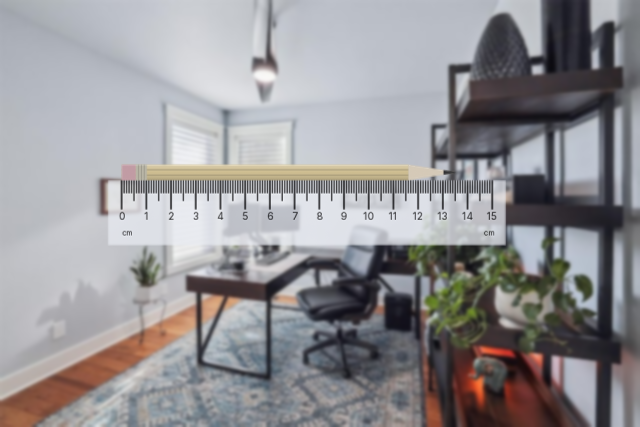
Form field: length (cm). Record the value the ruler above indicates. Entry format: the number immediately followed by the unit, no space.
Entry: 13.5cm
